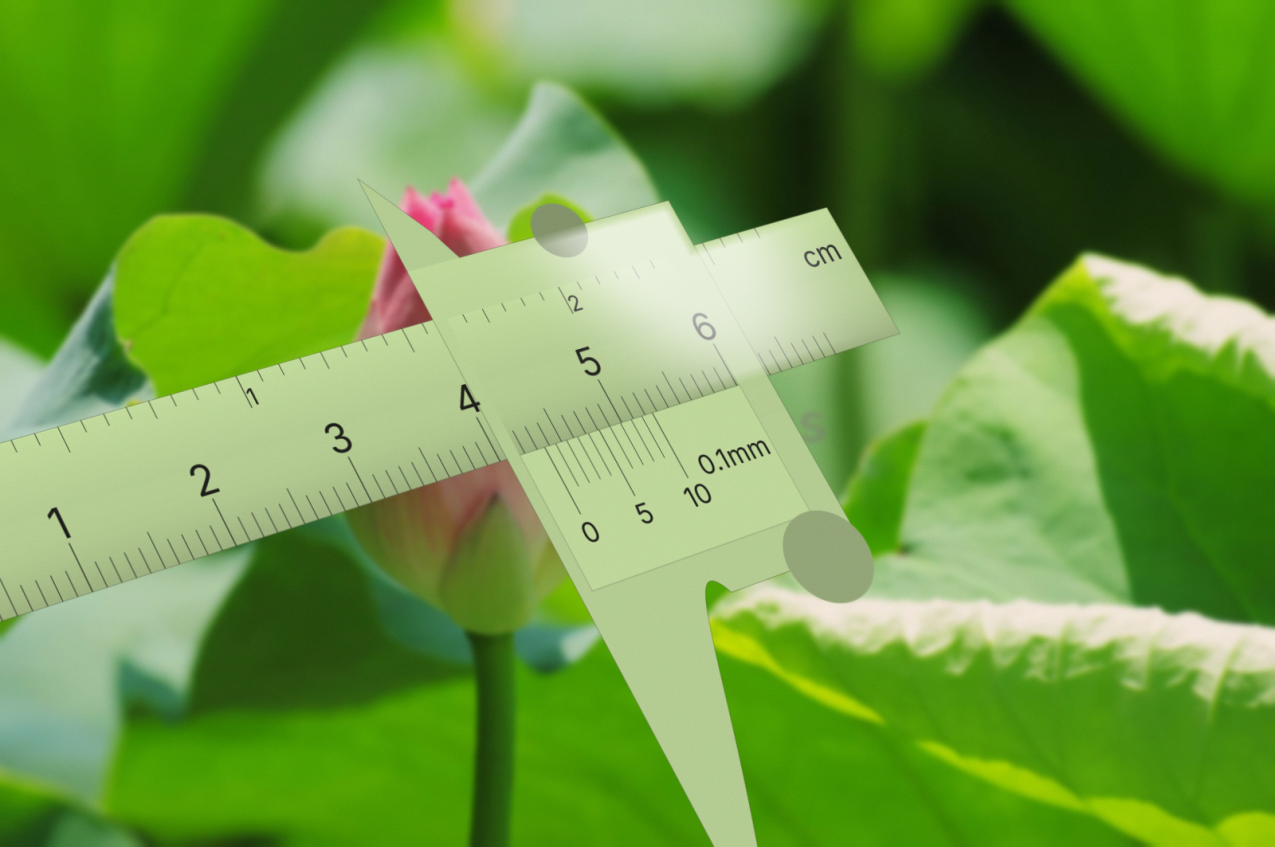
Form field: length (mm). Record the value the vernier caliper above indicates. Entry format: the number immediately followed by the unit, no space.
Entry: 43.6mm
